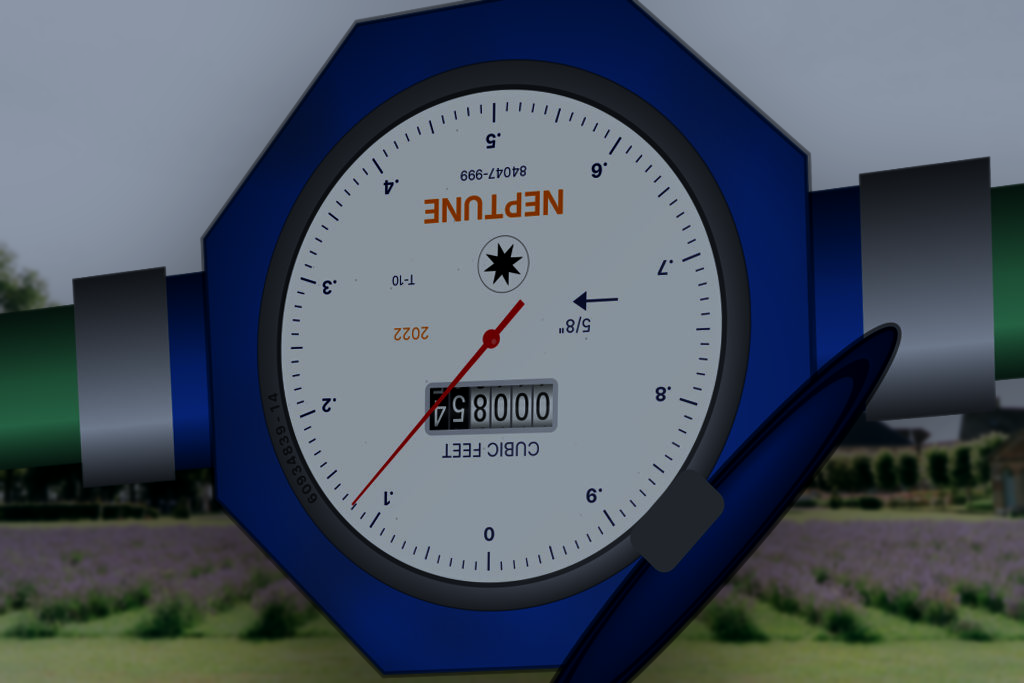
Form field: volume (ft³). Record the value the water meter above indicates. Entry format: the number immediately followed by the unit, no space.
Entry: 854.12ft³
